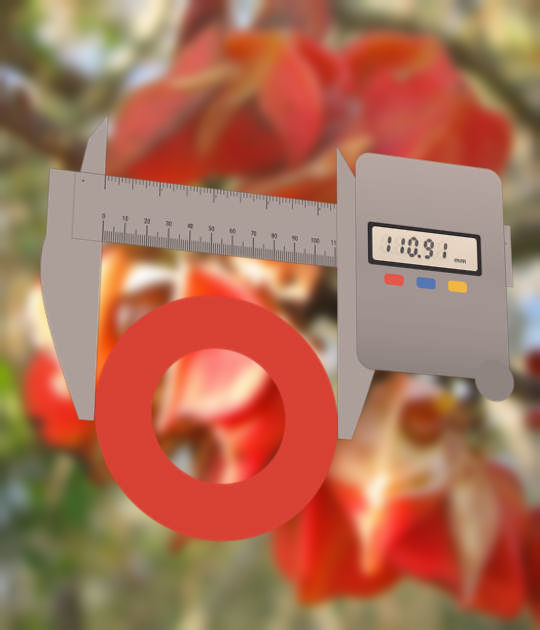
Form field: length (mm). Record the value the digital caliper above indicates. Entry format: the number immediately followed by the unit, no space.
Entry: 110.91mm
